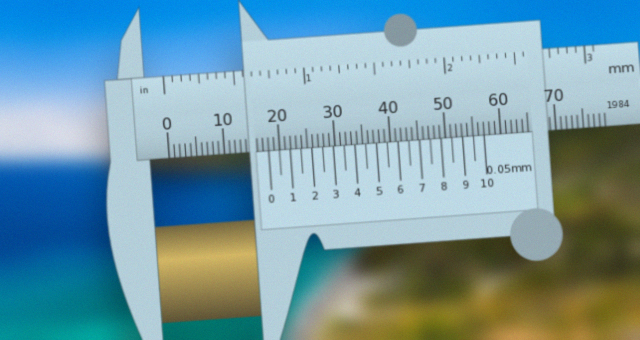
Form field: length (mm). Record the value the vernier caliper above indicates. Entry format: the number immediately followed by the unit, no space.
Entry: 18.0mm
